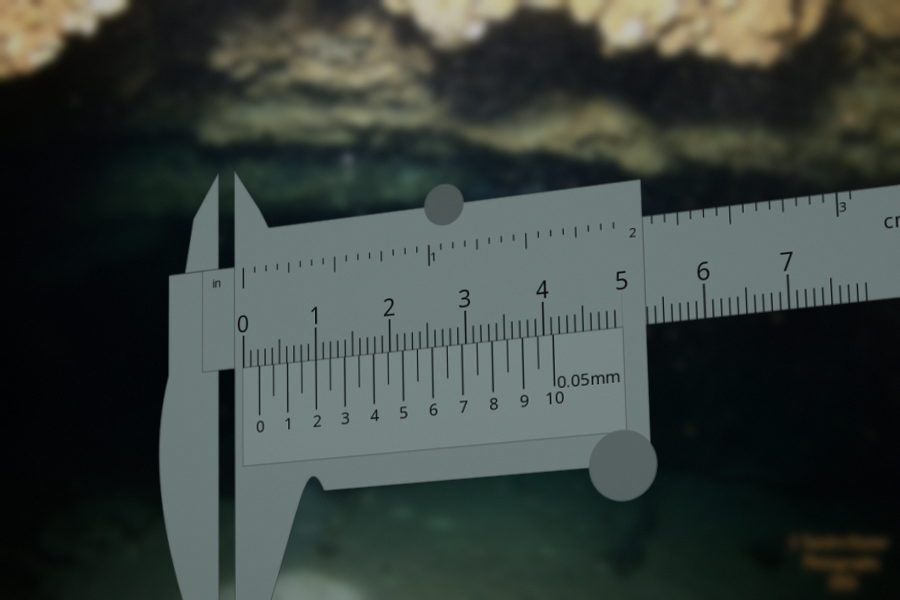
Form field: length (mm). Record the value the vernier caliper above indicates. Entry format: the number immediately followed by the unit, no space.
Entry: 2.2mm
